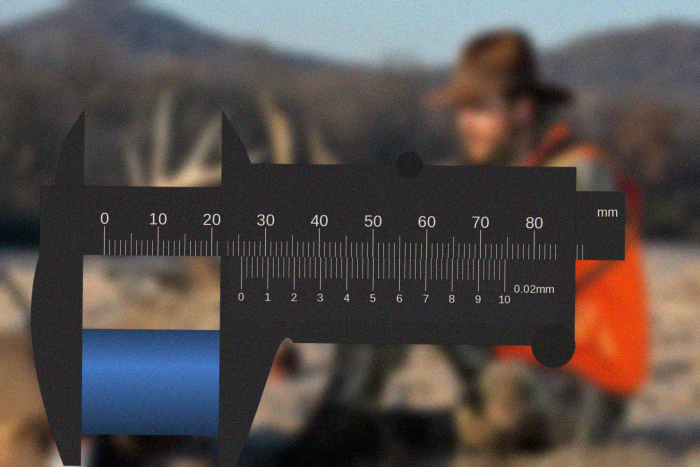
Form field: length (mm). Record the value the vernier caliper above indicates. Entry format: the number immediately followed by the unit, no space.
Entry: 25.6mm
